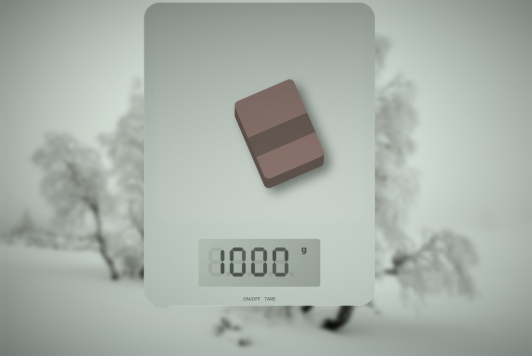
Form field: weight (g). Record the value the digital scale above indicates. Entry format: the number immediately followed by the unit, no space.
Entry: 1000g
